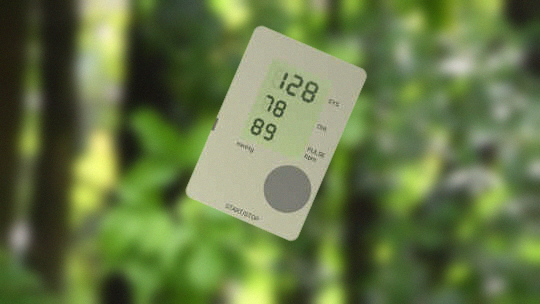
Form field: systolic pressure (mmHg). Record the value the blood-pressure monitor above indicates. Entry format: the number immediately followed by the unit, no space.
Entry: 128mmHg
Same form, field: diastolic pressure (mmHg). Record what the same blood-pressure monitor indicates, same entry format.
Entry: 78mmHg
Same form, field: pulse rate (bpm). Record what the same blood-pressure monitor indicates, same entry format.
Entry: 89bpm
